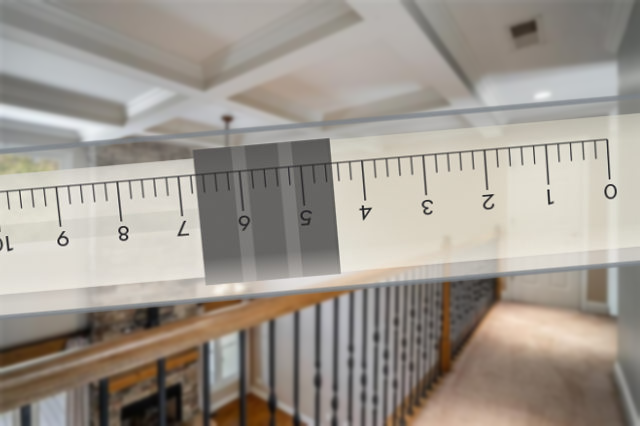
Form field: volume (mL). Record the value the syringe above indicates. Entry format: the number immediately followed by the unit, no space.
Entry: 4.5mL
